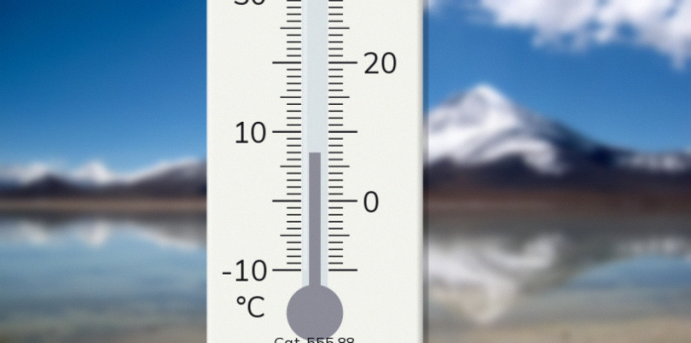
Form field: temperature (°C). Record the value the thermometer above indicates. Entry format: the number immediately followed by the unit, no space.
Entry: 7°C
